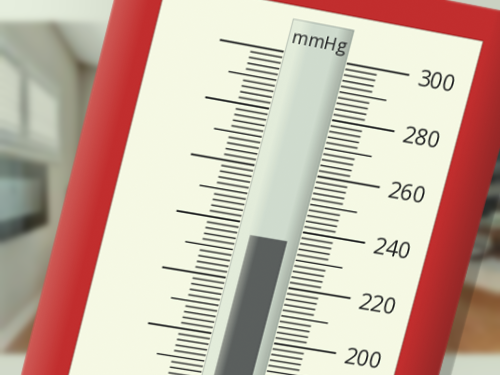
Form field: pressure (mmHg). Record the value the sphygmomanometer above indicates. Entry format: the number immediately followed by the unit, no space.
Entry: 236mmHg
